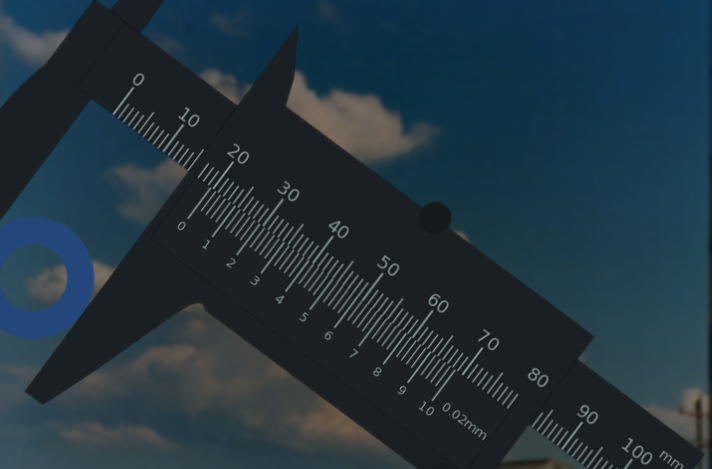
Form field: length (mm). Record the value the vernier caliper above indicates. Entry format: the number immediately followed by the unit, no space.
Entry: 19.6mm
